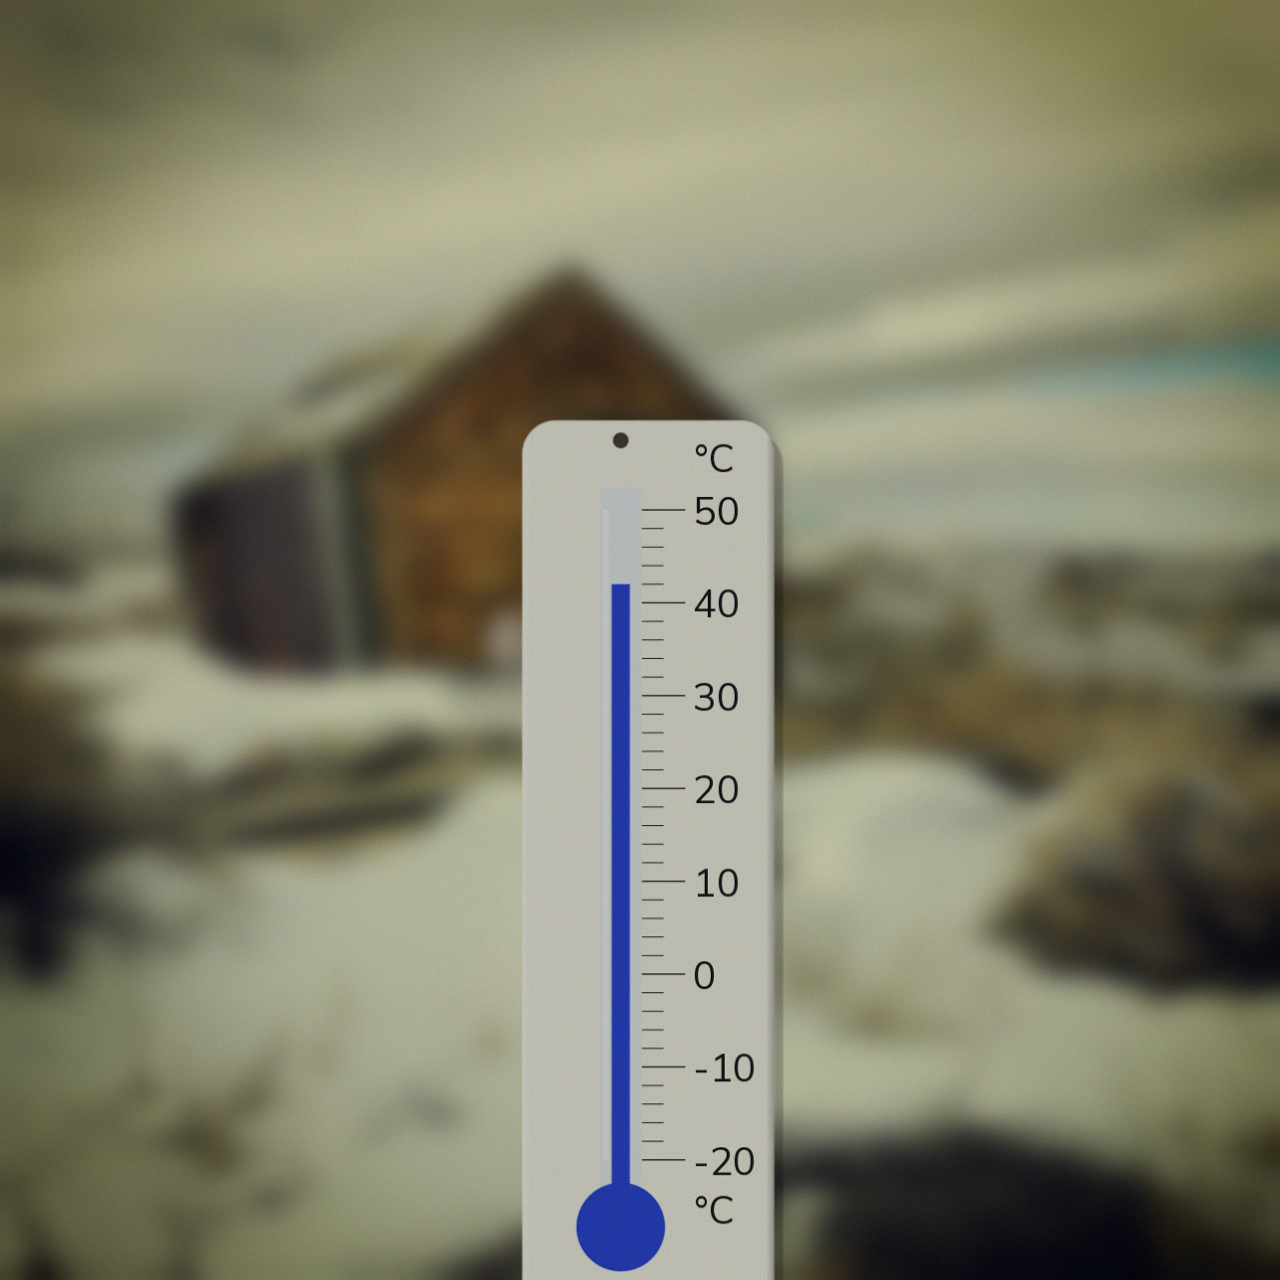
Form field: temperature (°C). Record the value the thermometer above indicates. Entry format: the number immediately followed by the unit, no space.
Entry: 42°C
